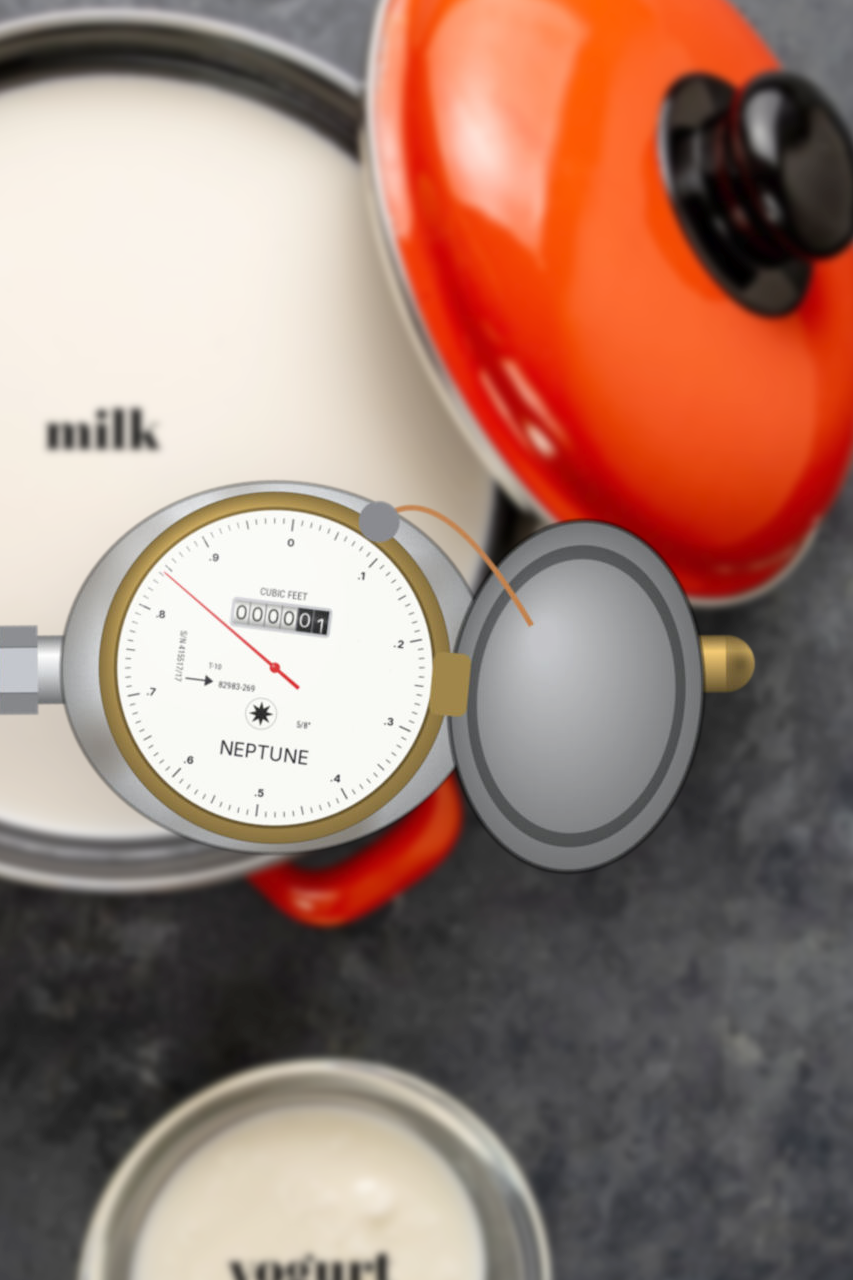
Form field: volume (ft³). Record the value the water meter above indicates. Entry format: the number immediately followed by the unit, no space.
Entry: 0.84ft³
